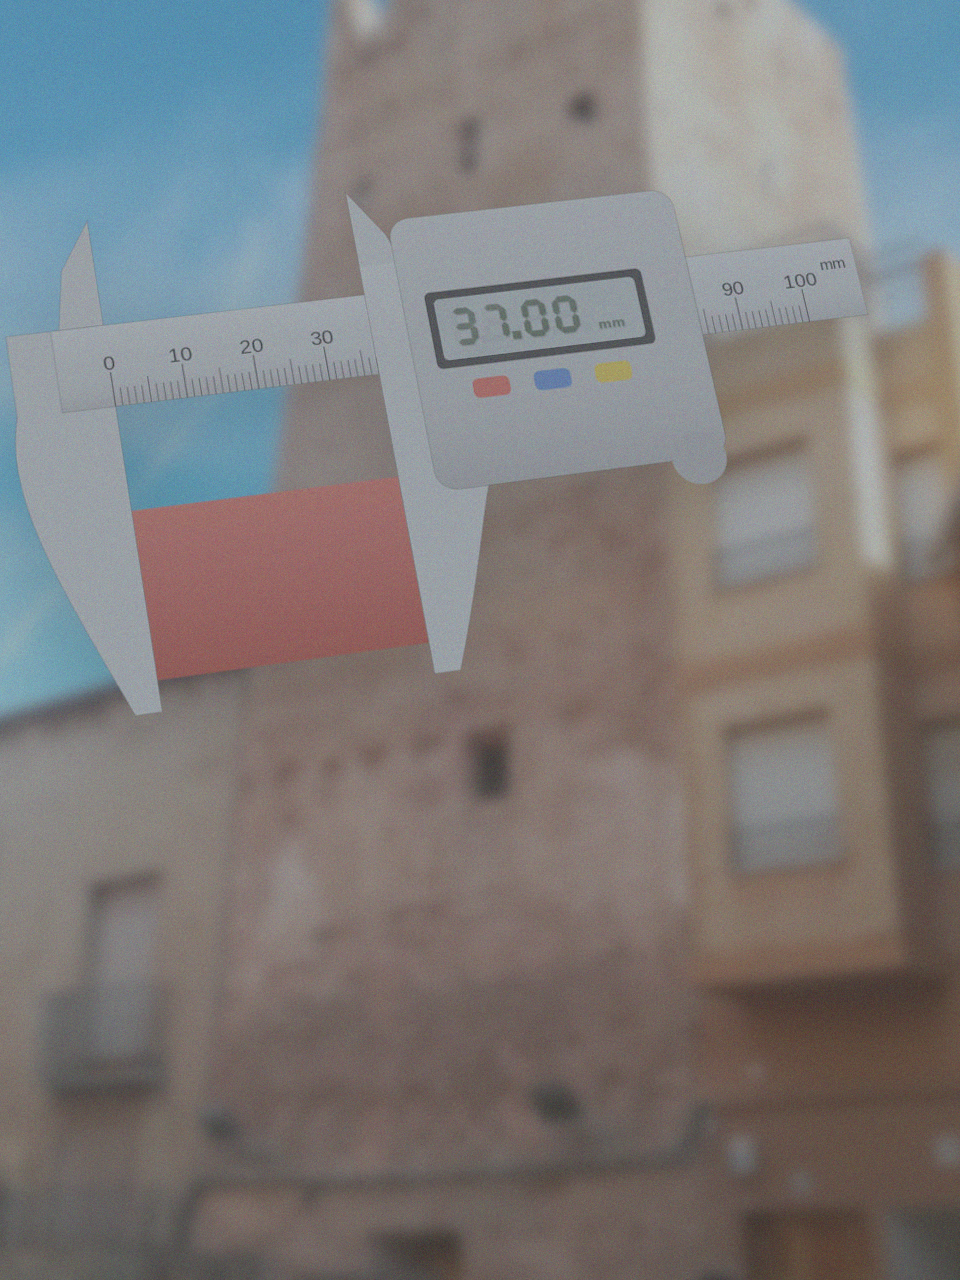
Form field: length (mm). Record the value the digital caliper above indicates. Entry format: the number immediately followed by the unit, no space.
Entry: 37.00mm
